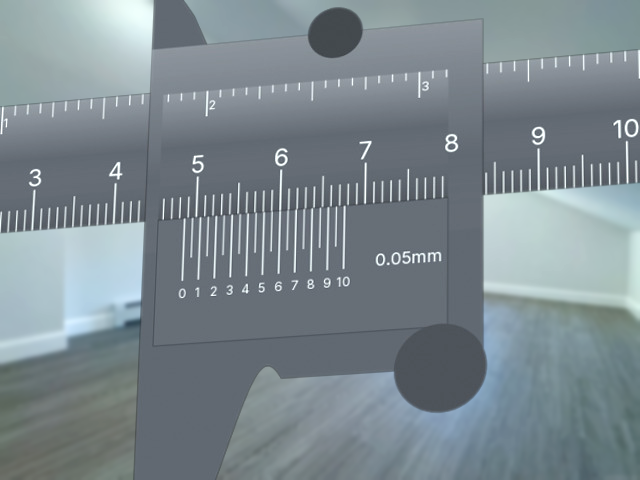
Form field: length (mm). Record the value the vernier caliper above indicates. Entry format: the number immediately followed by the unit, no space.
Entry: 48.6mm
